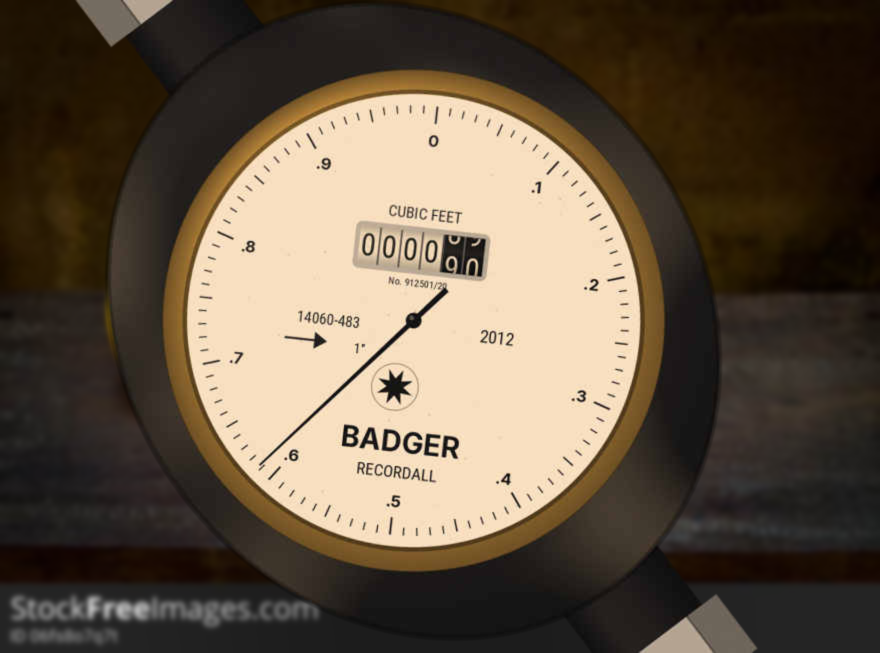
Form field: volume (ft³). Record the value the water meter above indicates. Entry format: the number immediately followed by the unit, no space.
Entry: 89.61ft³
